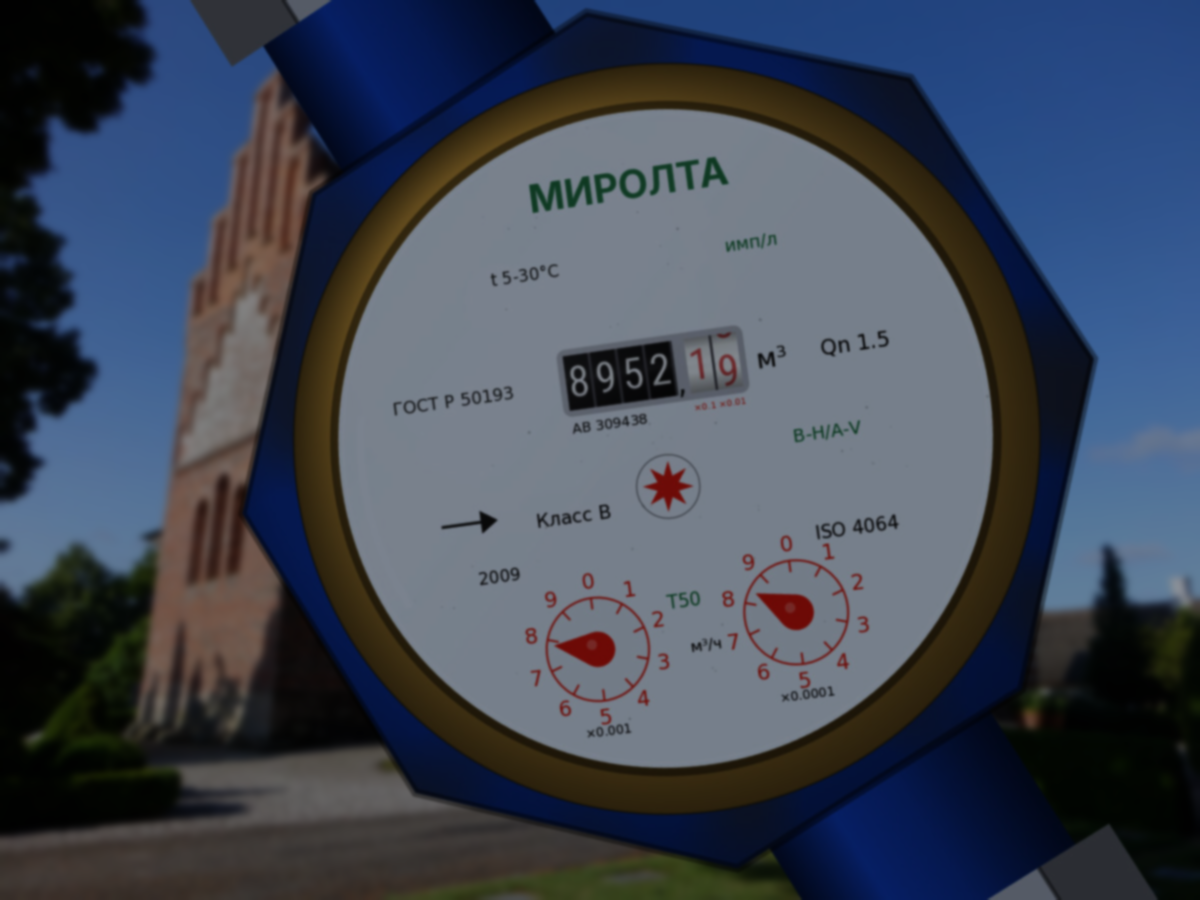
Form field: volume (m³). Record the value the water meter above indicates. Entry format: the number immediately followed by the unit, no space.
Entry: 8952.1878m³
